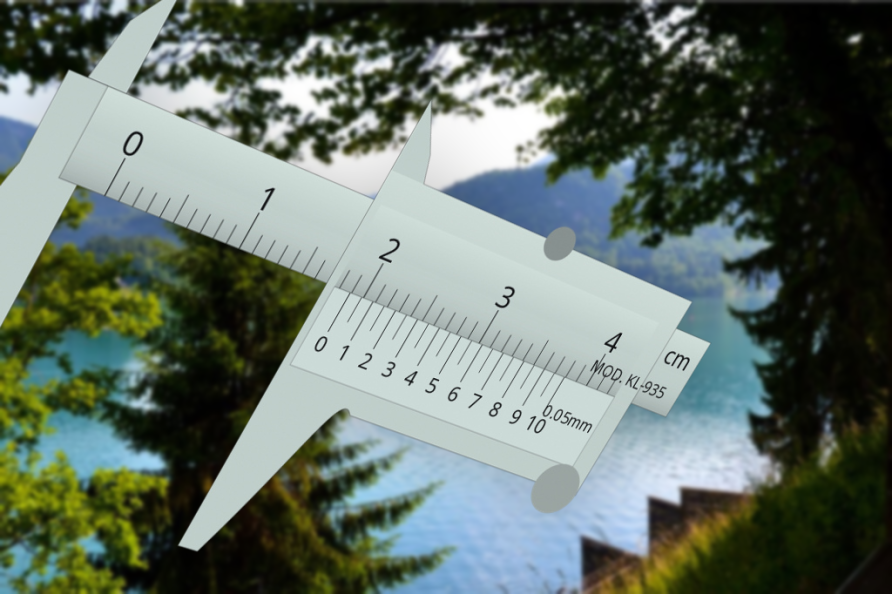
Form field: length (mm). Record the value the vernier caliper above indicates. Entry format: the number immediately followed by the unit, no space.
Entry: 18.9mm
